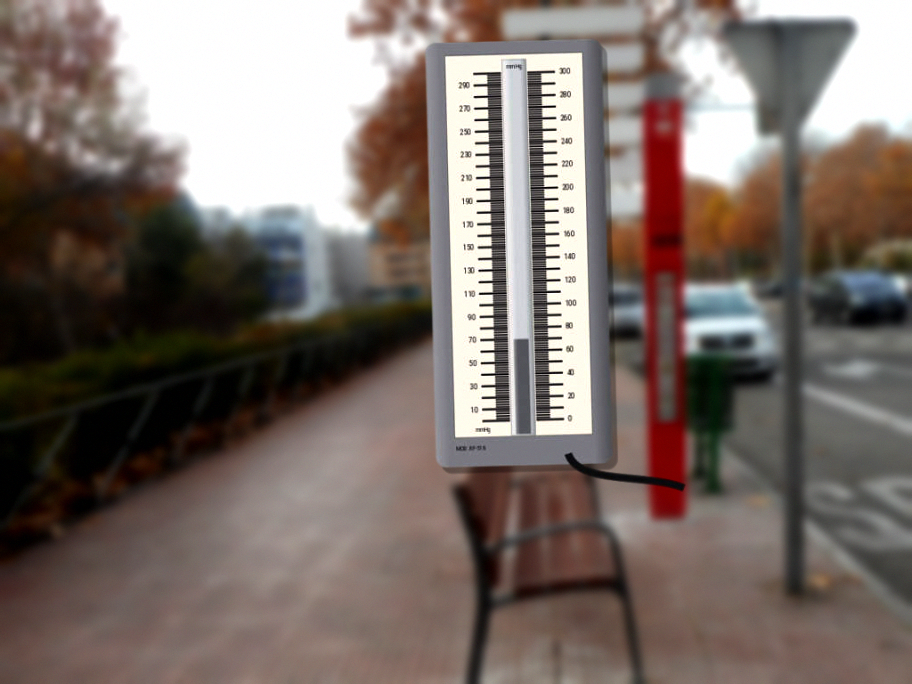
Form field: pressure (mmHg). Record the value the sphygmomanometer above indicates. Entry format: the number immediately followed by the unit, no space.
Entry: 70mmHg
